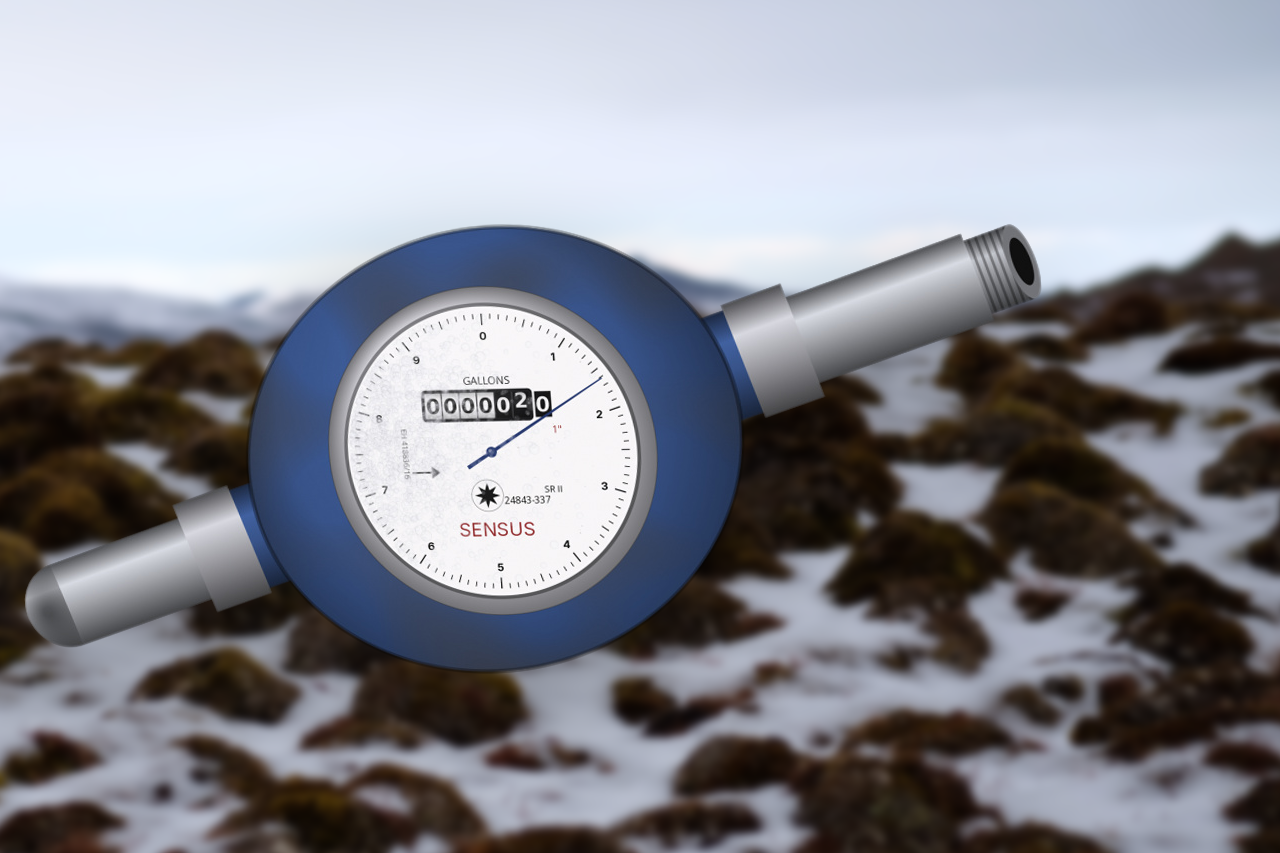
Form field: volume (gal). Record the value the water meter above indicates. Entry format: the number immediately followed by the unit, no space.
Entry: 21.6gal
